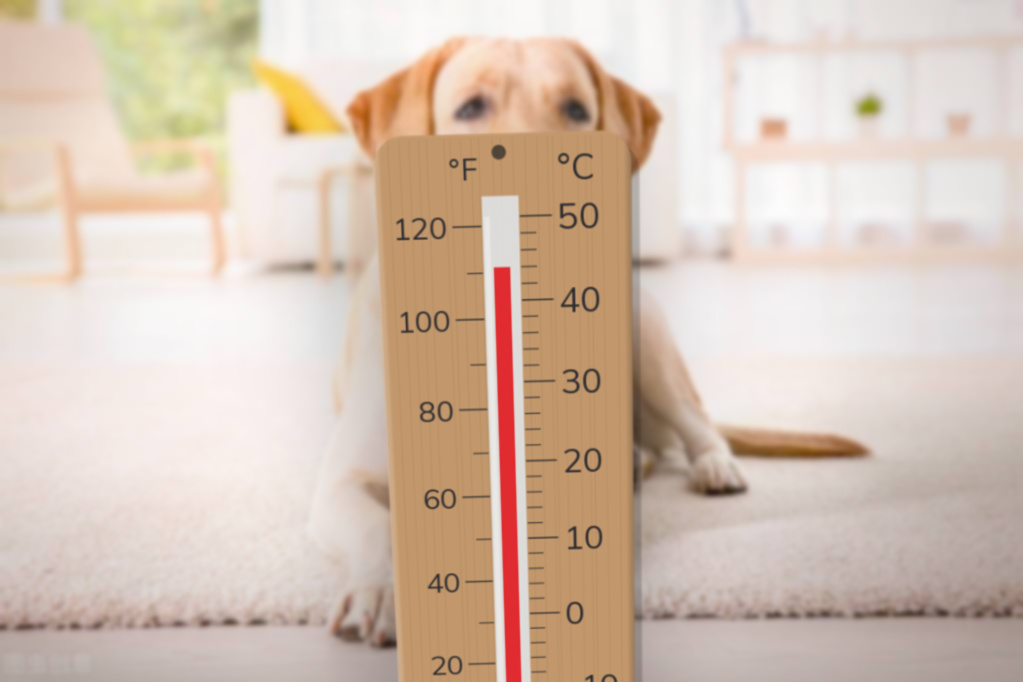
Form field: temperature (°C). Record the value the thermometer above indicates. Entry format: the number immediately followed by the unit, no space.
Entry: 44°C
